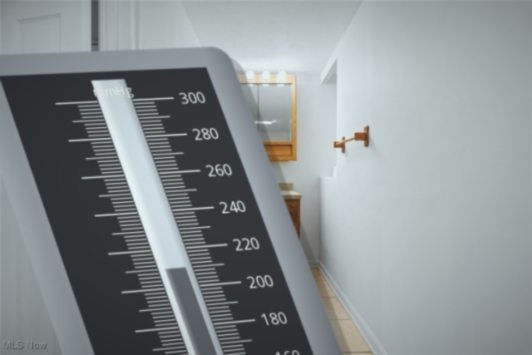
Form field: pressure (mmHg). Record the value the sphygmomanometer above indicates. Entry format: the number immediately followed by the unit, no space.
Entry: 210mmHg
